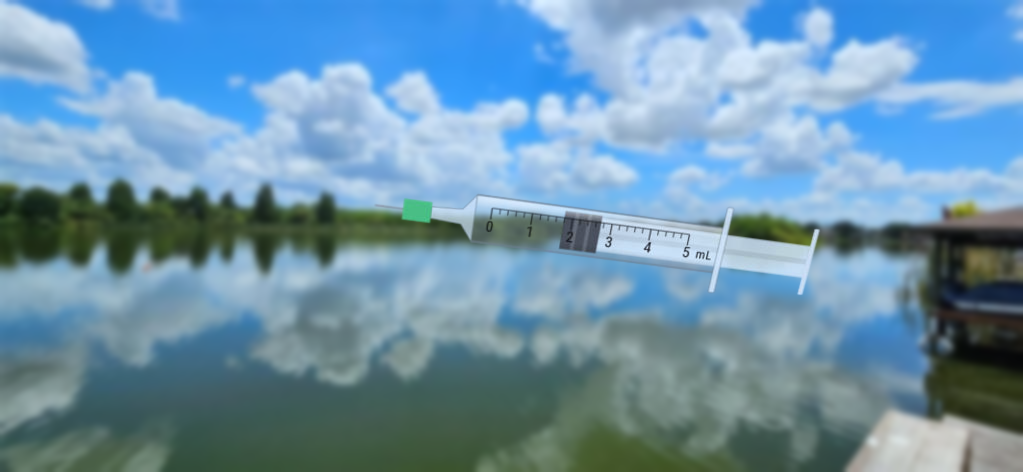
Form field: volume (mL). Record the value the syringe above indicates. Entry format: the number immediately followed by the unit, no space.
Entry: 1.8mL
